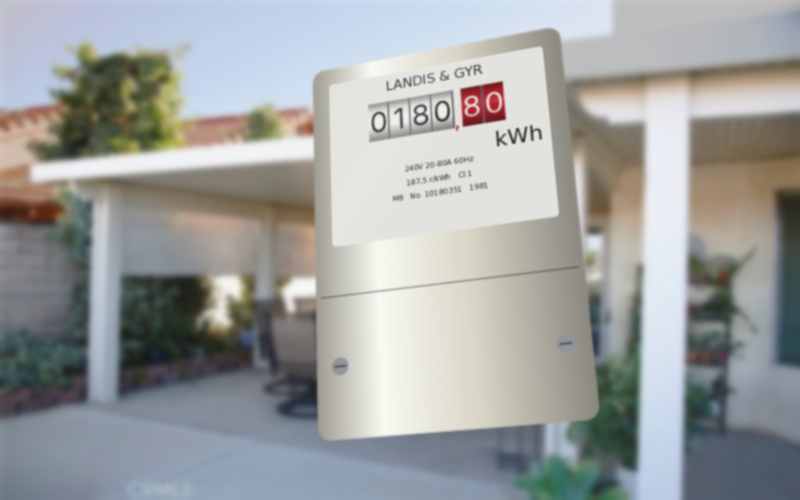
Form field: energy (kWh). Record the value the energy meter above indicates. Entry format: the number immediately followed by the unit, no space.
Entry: 180.80kWh
